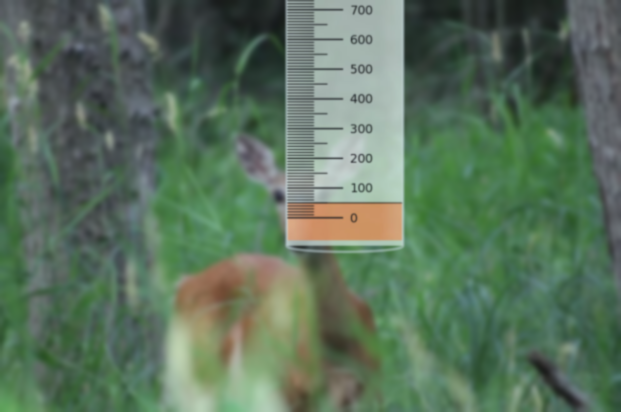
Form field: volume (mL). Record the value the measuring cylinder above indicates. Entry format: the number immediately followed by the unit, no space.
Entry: 50mL
